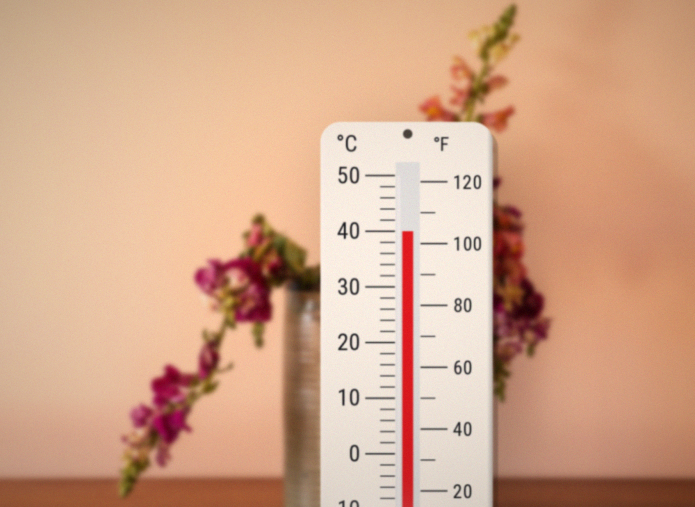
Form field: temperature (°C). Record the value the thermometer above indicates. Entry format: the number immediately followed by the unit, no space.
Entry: 40°C
